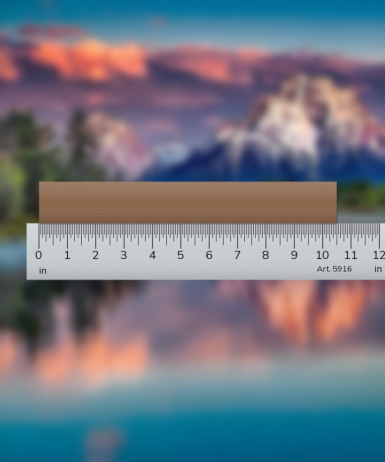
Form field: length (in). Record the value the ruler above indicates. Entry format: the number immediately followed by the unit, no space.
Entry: 10.5in
